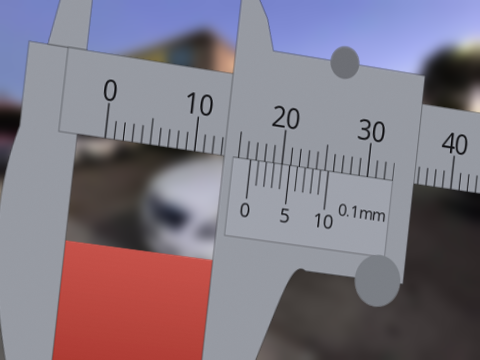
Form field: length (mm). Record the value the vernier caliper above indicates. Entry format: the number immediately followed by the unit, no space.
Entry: 16.4mm
